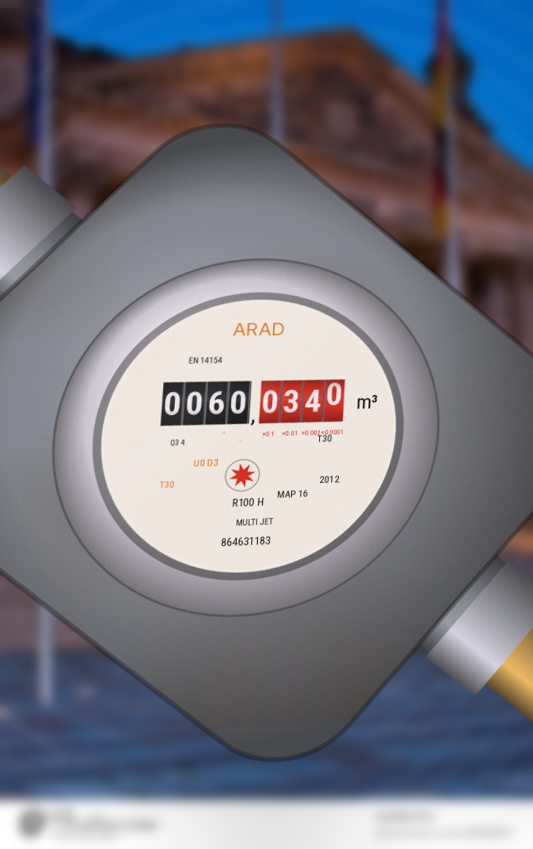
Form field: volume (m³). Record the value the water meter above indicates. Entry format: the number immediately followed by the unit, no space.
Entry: 60.0340m³
